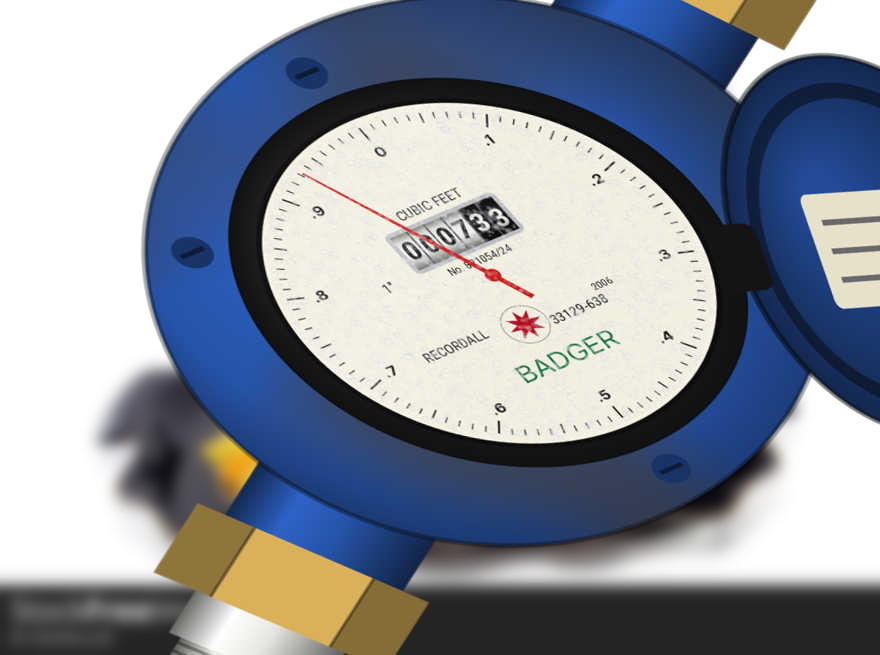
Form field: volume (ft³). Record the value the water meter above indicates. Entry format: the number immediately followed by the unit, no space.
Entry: 732.93ft³
